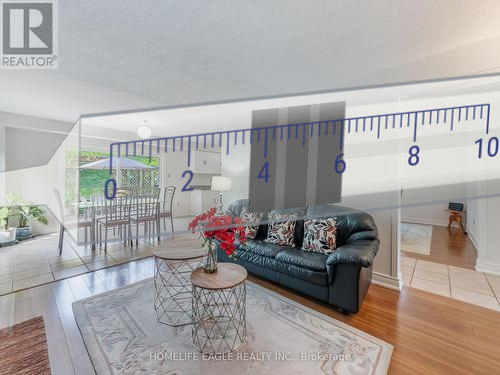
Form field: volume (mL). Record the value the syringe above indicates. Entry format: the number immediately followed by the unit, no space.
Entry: 3.6mL
